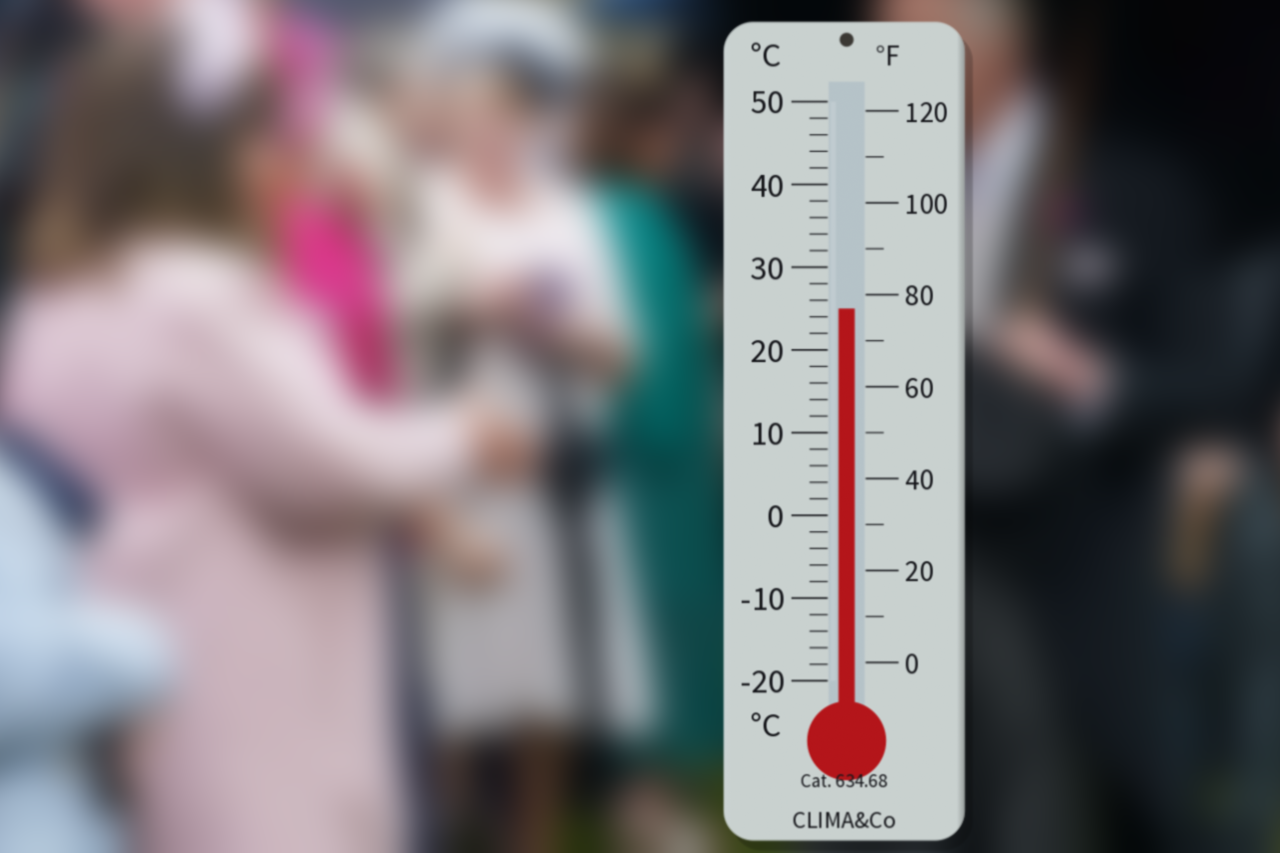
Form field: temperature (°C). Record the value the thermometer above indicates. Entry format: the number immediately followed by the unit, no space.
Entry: 25°C
